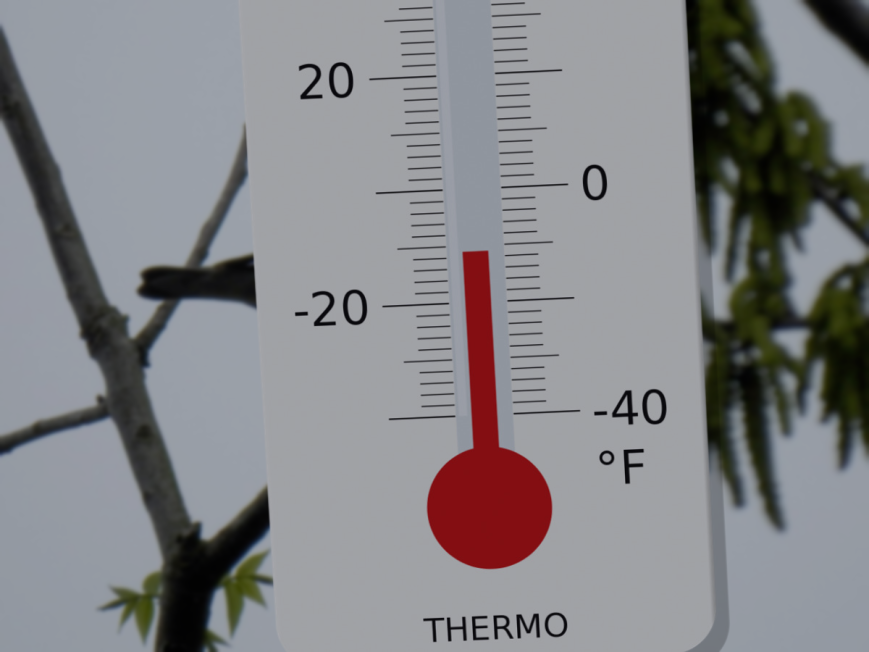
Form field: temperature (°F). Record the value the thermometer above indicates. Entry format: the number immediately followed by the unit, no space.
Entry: -11°F
